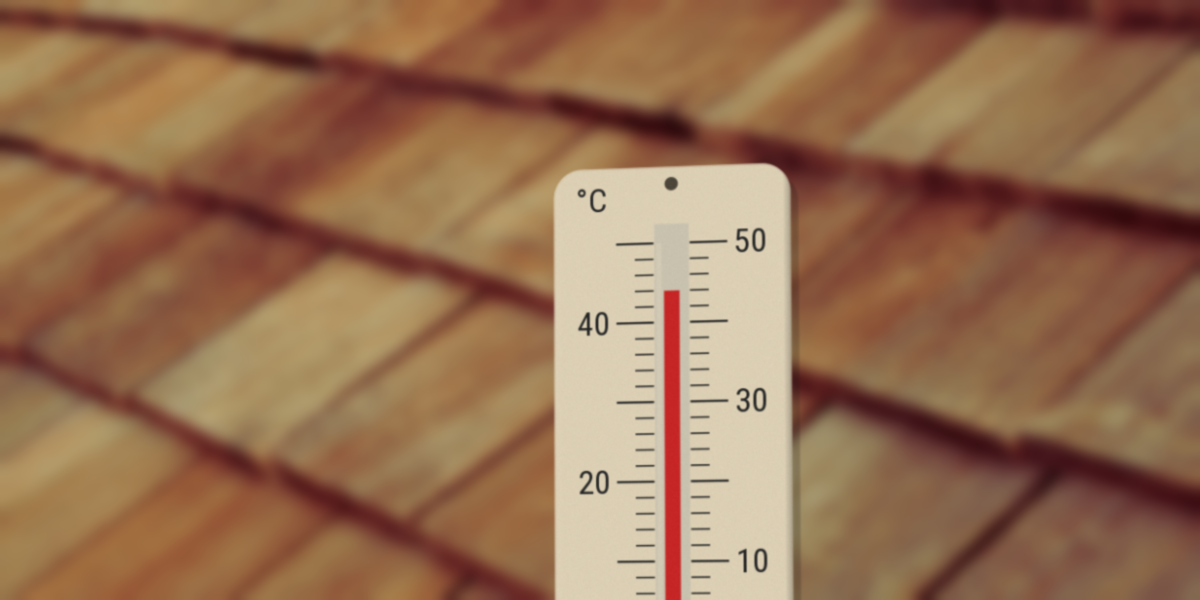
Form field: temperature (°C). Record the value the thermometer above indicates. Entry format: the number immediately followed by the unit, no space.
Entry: 44°C
